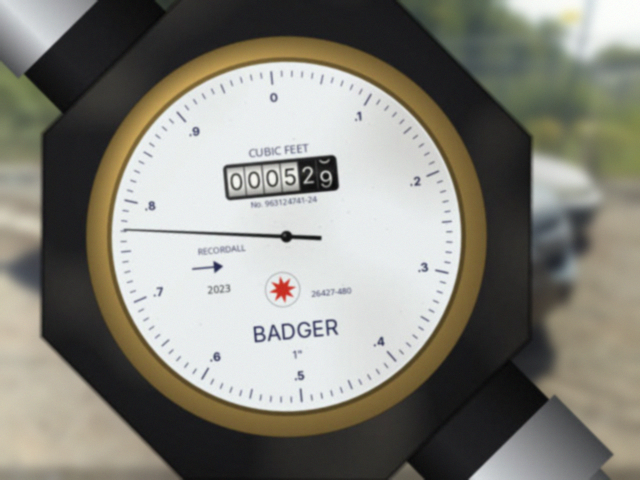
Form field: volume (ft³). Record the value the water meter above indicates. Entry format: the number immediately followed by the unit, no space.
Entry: 528.77ft³
